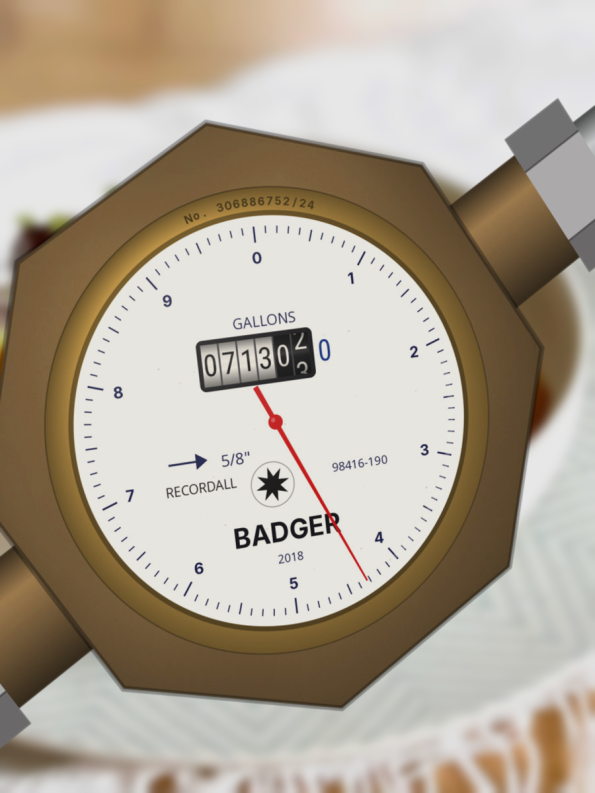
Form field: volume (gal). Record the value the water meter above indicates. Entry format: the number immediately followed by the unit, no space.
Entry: 713024.3gal
